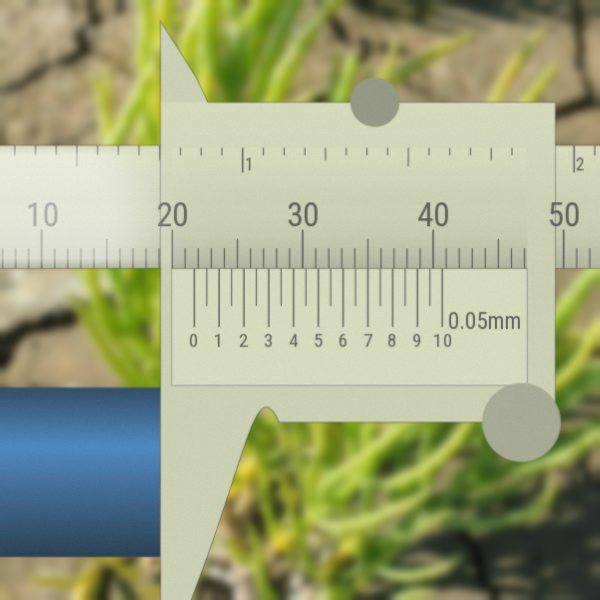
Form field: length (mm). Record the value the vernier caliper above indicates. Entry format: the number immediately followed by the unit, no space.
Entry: 21.7mm
